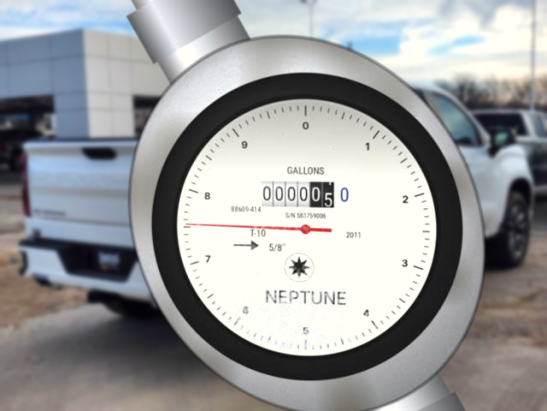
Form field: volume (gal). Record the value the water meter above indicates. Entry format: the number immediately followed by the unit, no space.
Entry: 47.5gal
